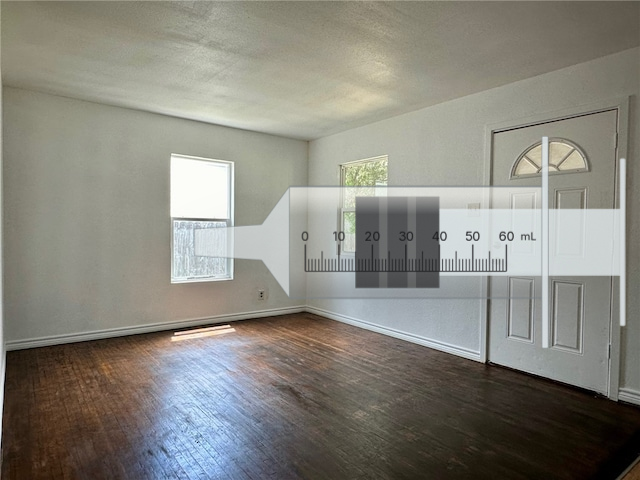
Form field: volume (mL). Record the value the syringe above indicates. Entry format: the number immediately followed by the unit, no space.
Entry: 15mL
